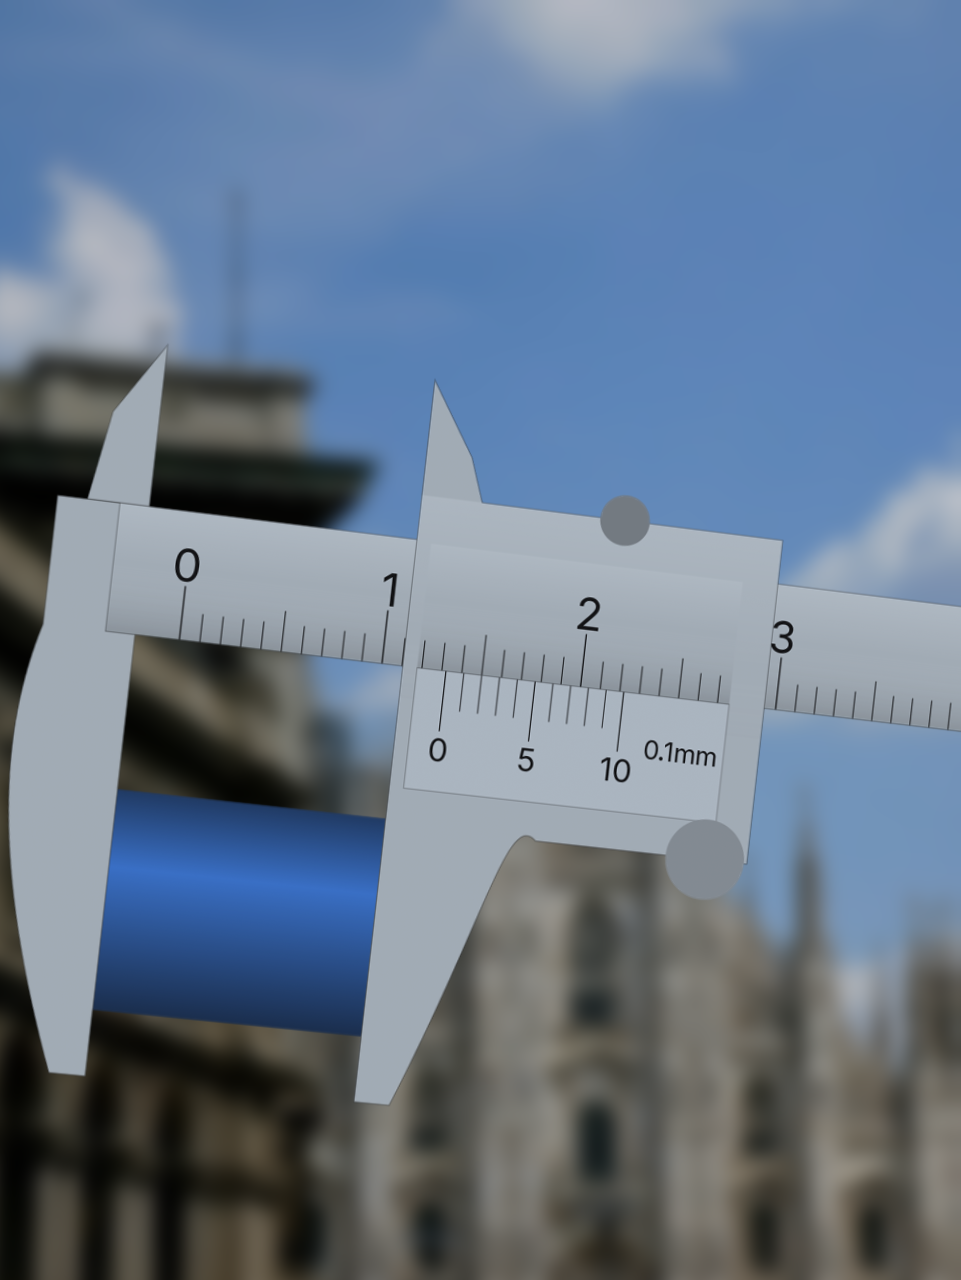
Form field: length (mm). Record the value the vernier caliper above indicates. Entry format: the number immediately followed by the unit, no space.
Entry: 13.2mm
